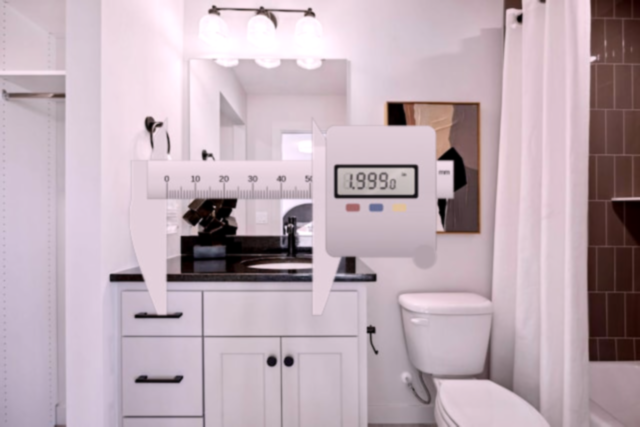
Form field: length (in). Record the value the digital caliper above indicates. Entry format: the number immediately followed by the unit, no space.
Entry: 1.9990in
